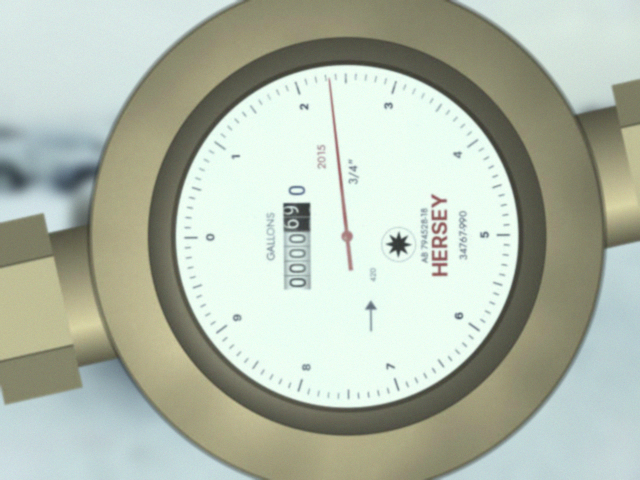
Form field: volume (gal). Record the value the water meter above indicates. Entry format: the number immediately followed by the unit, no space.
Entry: 692.3gal
